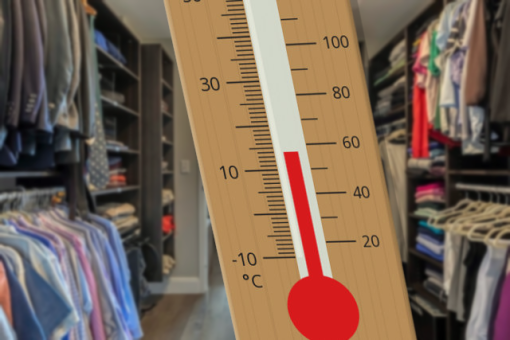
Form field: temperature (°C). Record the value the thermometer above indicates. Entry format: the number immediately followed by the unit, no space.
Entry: 14°C
